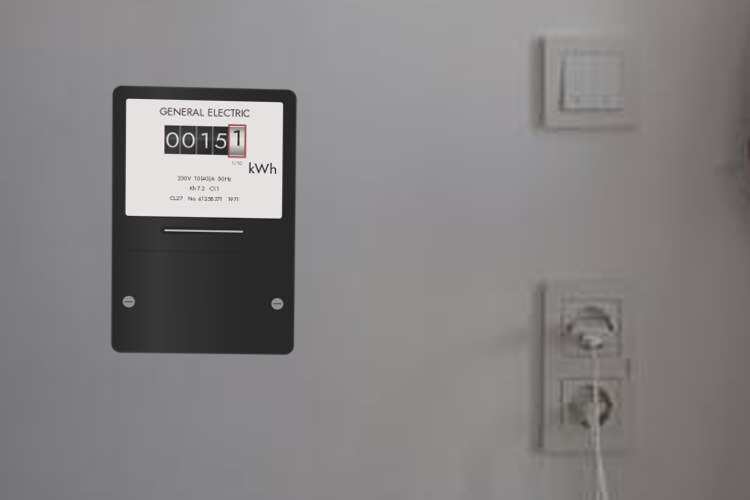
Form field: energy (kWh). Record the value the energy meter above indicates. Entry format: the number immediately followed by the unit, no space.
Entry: 15.1kWh
